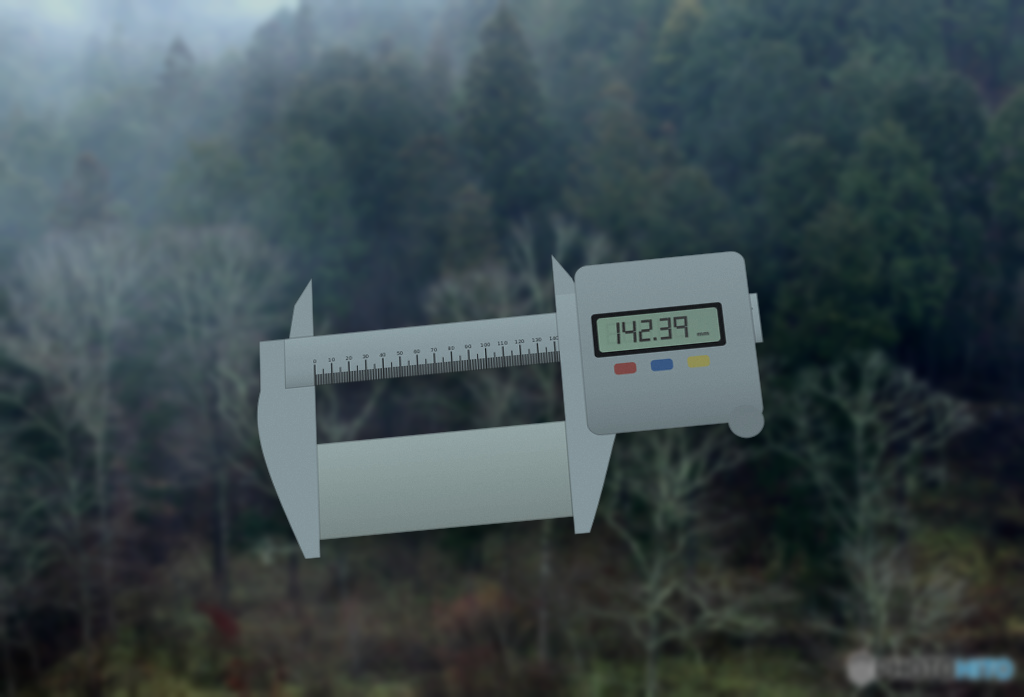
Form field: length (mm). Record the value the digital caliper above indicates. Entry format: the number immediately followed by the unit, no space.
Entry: 142.39mm
